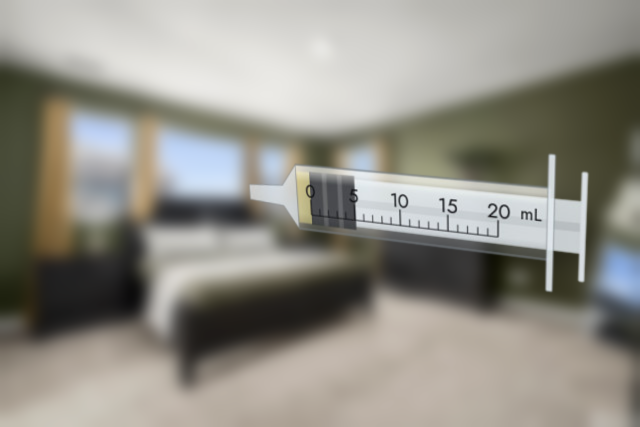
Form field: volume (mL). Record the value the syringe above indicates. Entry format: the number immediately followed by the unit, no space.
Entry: 0mL
